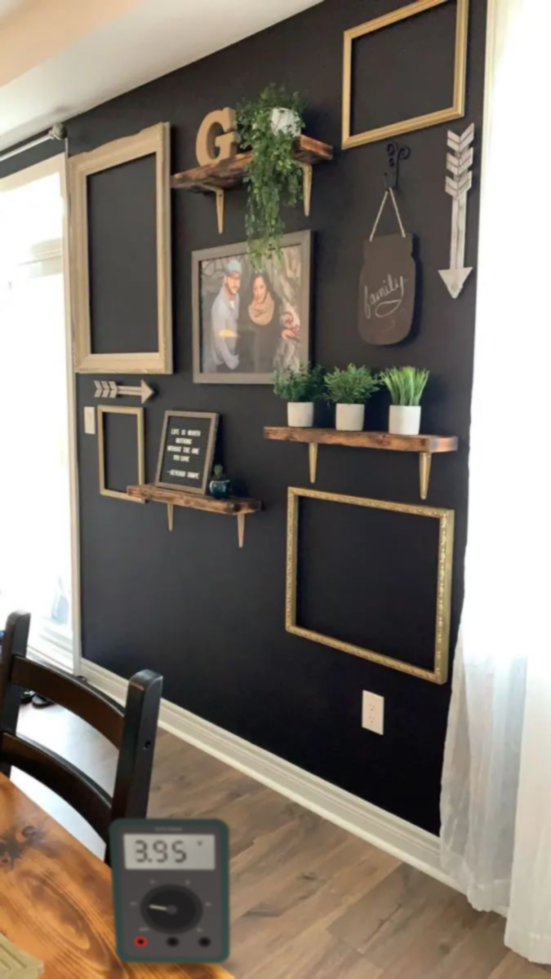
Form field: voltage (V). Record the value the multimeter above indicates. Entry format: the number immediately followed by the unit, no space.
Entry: 3.95V
